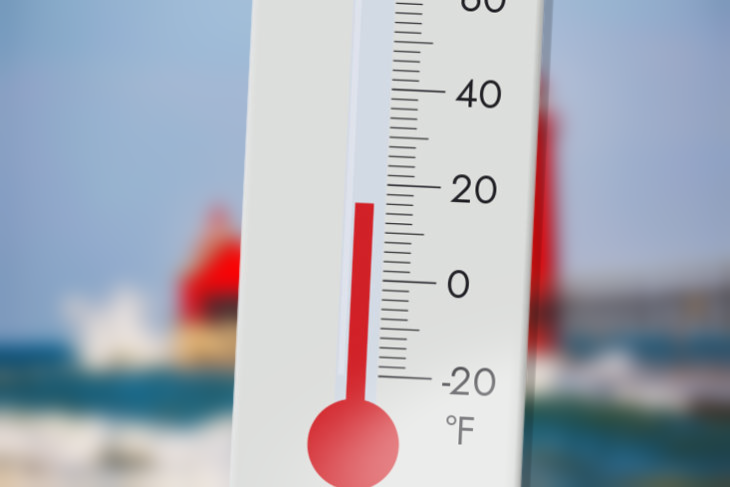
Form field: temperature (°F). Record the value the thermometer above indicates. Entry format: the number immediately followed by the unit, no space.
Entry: 16°F
